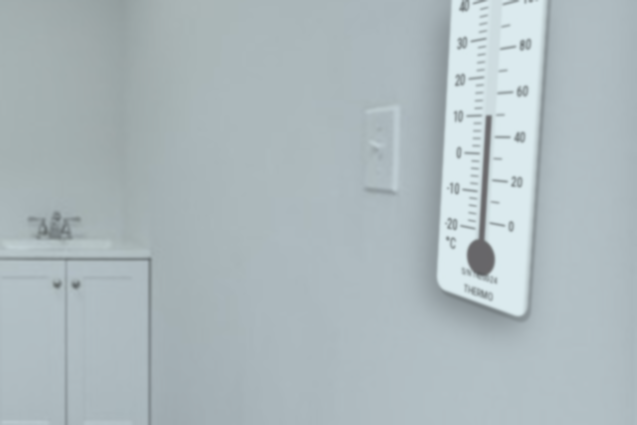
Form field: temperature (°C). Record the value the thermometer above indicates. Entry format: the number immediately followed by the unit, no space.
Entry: 10°C
